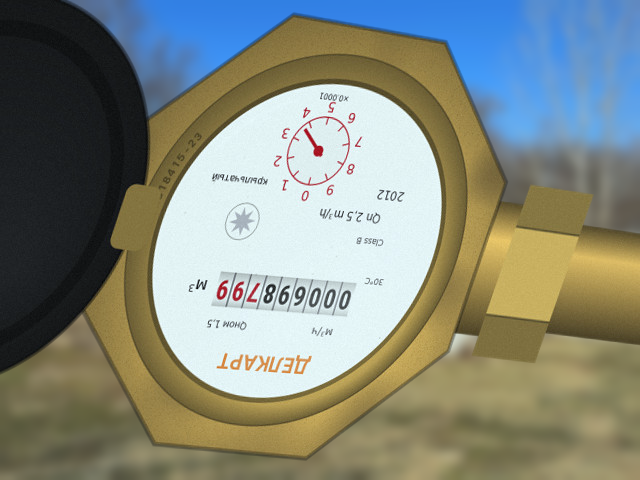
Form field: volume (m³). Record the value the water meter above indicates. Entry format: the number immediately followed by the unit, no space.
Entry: 698.7993m³
